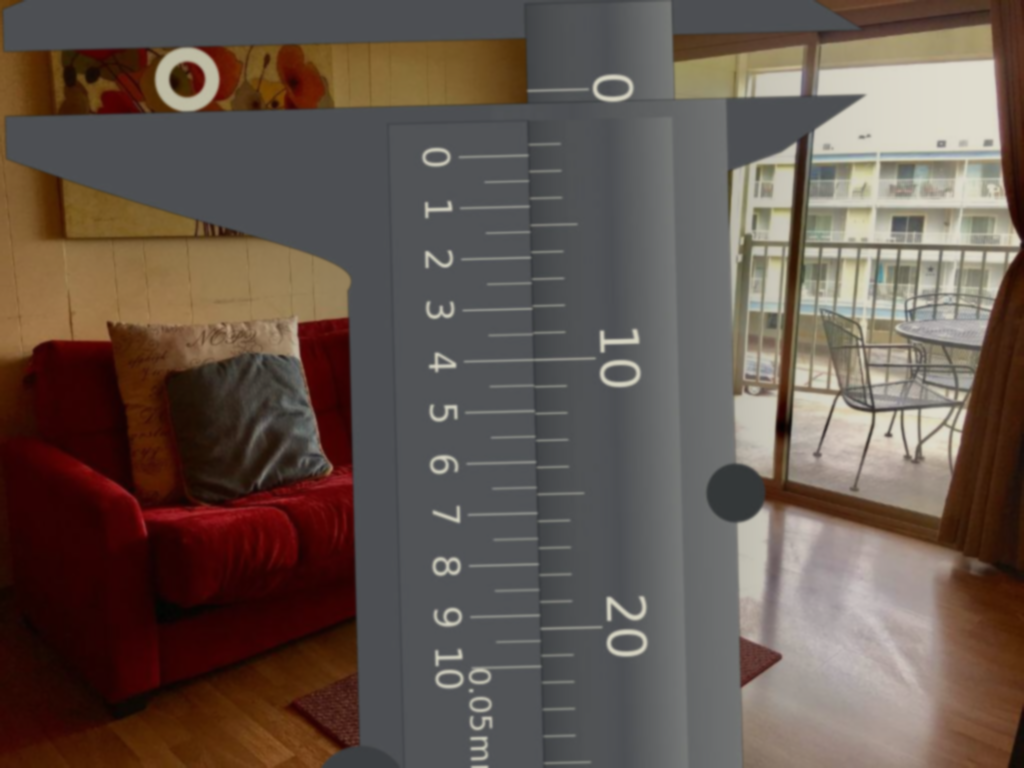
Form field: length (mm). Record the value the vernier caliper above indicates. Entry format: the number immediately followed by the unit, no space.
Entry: 2.4mm
